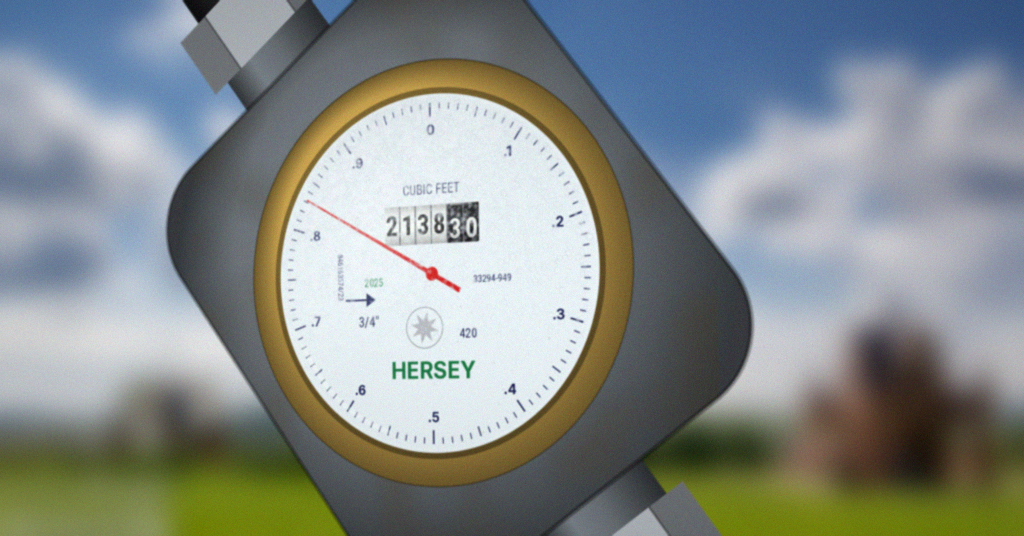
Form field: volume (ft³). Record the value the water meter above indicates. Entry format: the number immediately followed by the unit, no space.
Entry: 213829.83ft³
